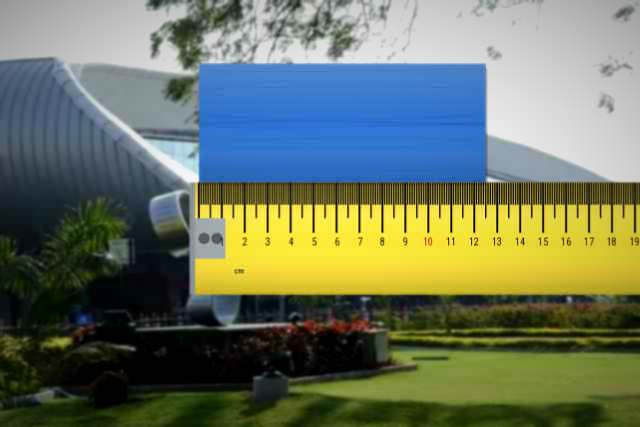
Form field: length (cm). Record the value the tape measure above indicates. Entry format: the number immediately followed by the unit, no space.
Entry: 12.5cm
